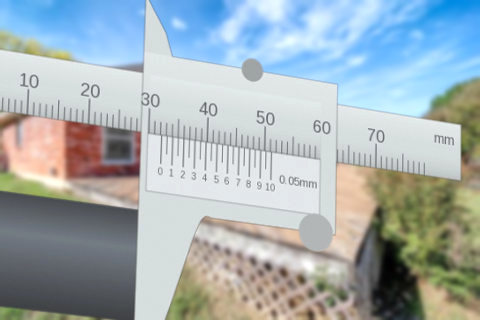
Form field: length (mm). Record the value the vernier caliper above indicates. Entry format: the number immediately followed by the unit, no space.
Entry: 32.2mm
